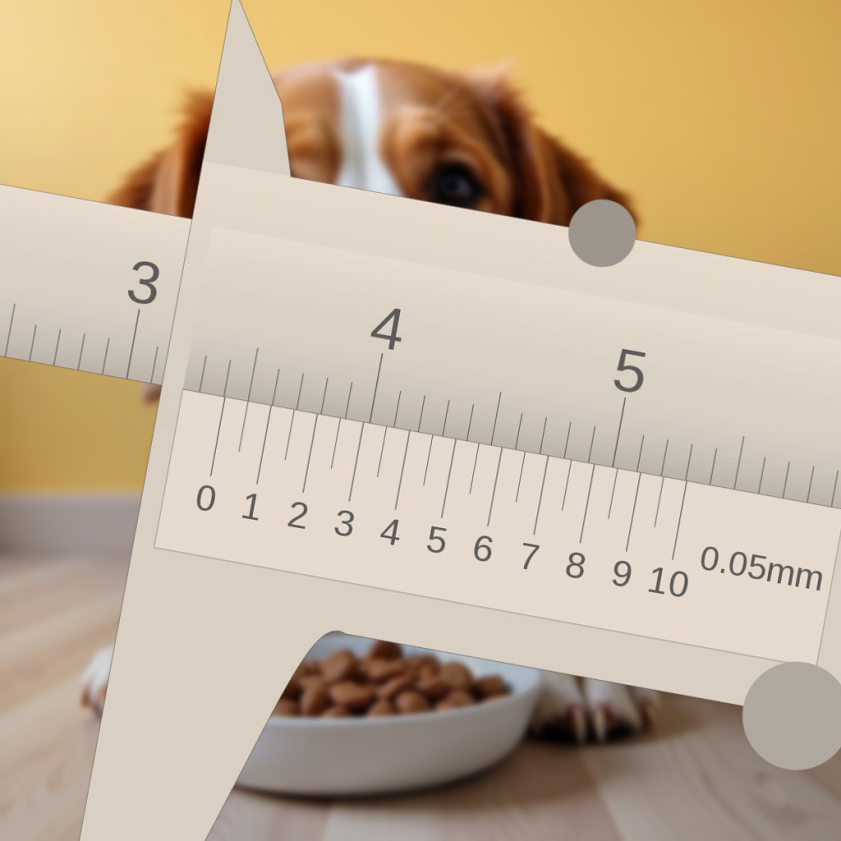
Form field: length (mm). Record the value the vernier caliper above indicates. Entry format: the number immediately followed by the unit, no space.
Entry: 34.05mm
